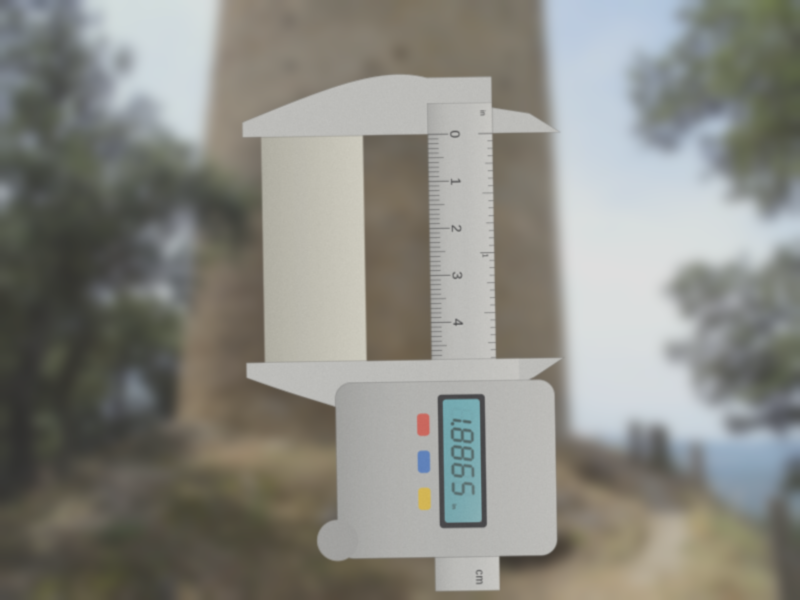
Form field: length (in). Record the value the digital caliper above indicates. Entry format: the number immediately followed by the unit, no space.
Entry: 1.8865in
